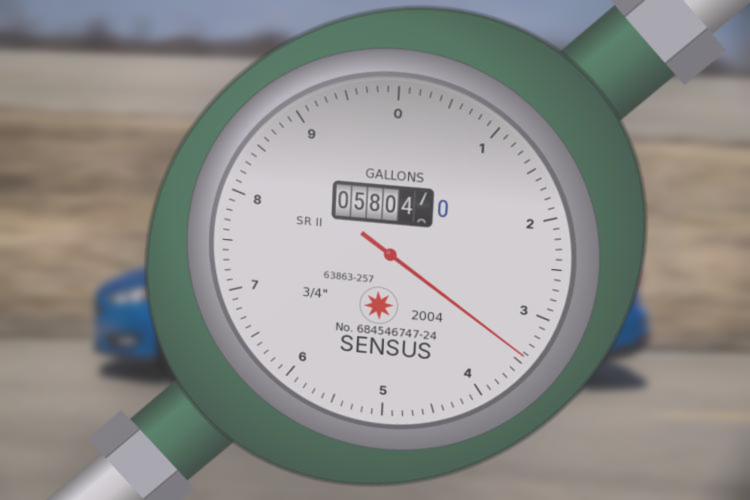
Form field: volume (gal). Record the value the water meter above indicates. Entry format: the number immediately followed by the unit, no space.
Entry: 580473.4gal
